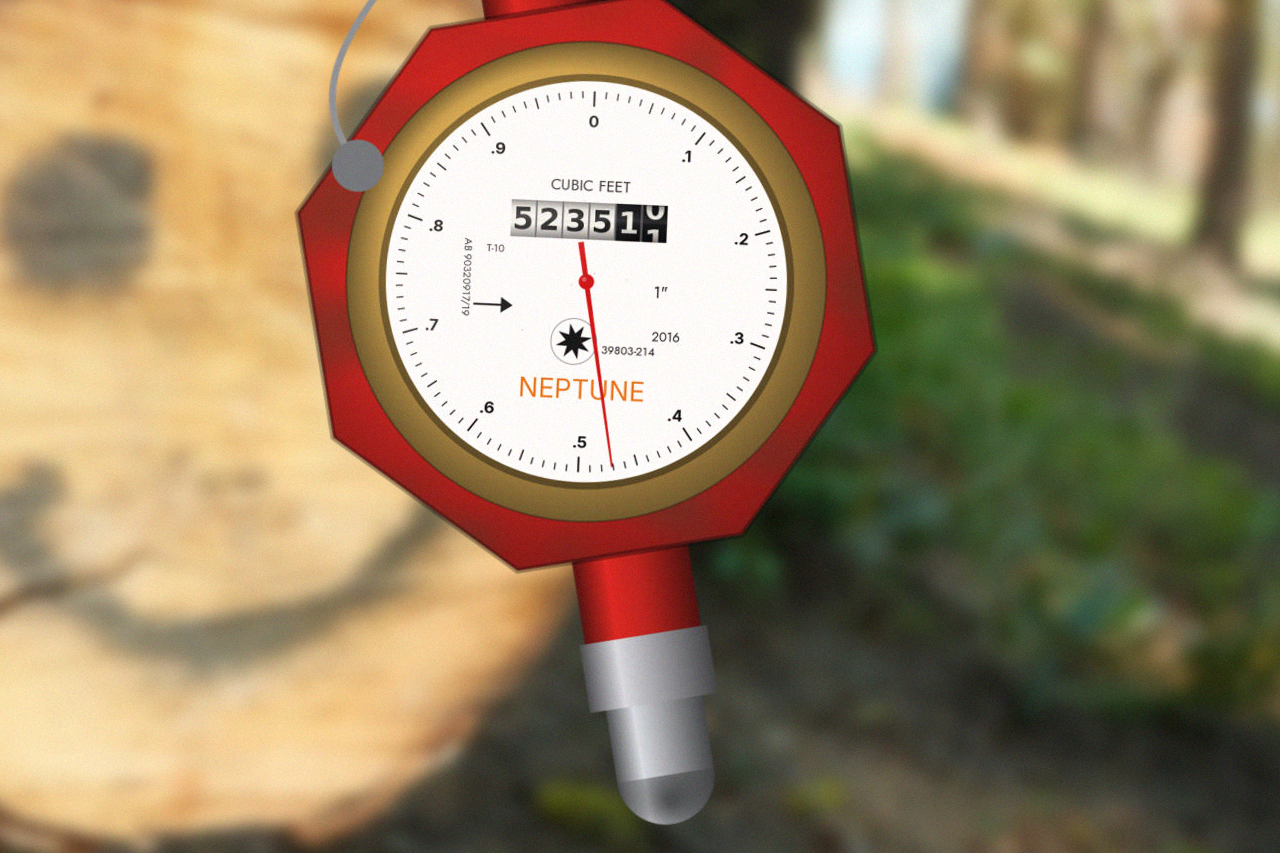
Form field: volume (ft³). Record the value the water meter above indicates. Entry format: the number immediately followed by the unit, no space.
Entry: 523510.47ft³
